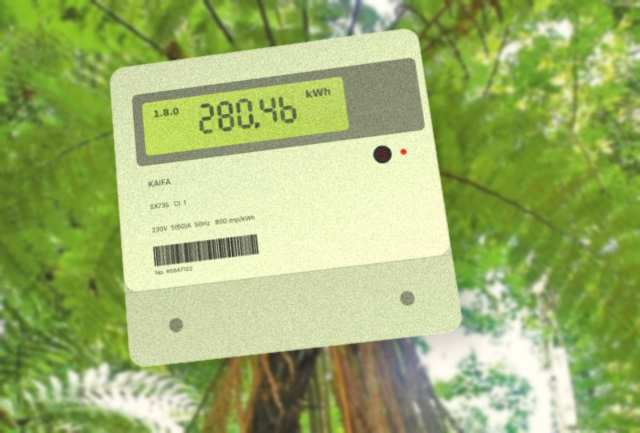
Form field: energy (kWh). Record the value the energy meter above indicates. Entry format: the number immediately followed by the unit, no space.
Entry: 280.46kWh
